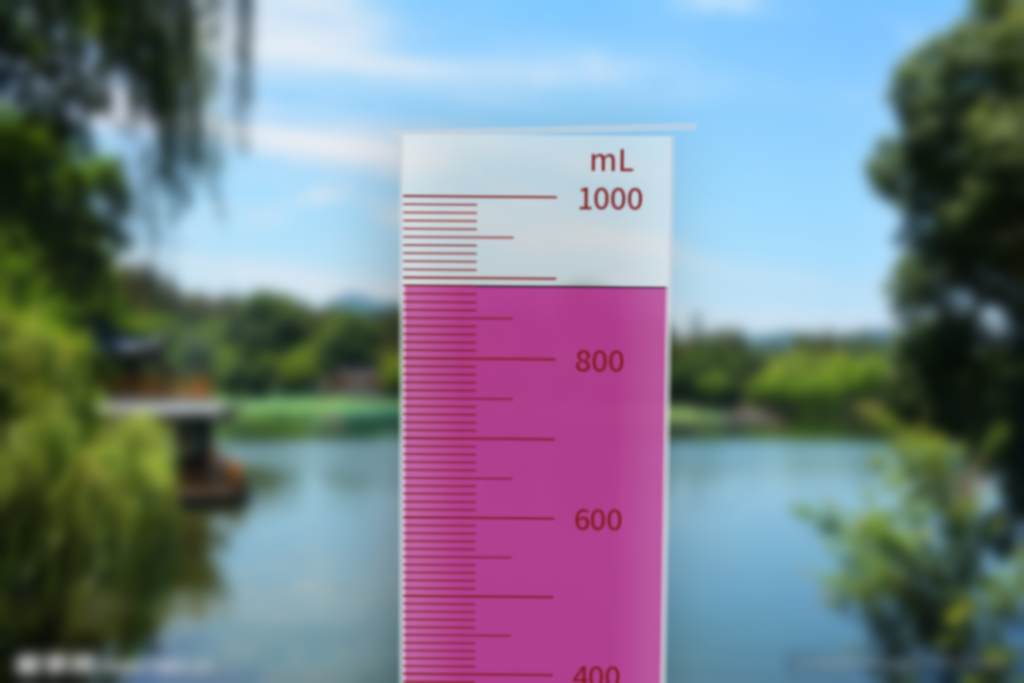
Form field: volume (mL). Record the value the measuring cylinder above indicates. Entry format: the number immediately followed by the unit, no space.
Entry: 890mL
